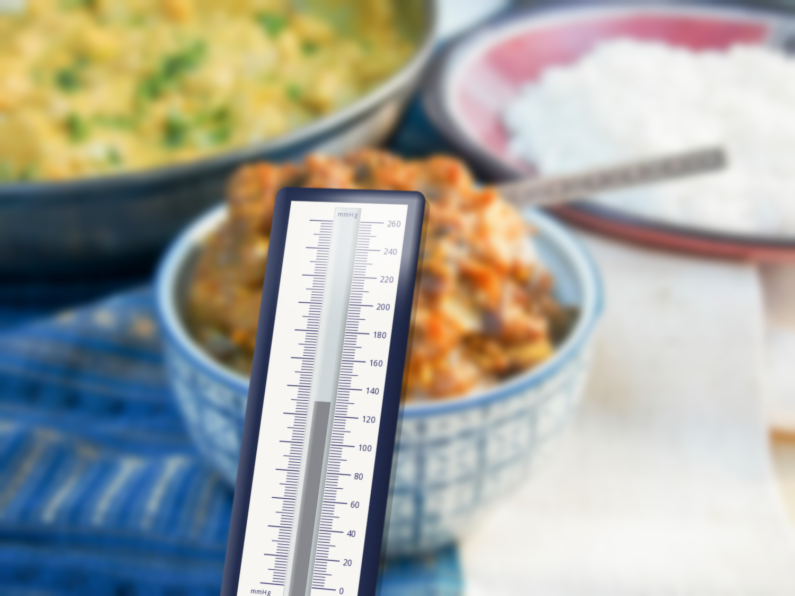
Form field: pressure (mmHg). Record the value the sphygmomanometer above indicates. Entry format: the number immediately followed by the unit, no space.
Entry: 130mmHg
